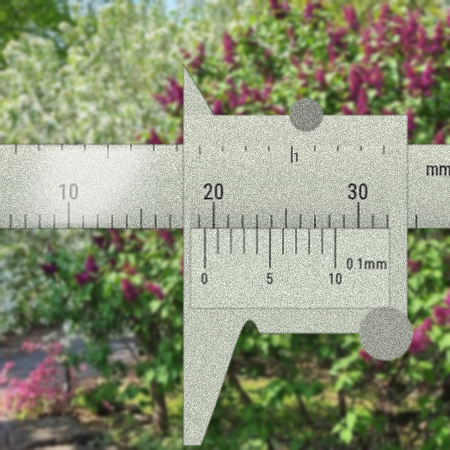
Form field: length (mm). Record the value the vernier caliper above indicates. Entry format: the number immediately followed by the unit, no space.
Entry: 19.4mm
